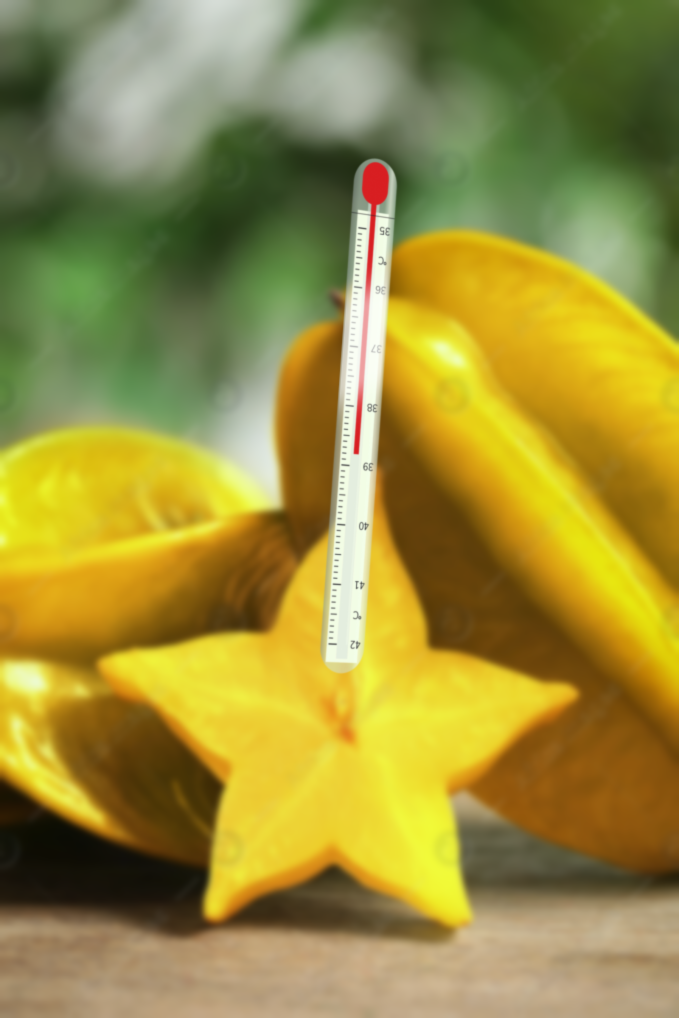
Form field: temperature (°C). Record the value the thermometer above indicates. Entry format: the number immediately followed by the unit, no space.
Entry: 38.8°C
